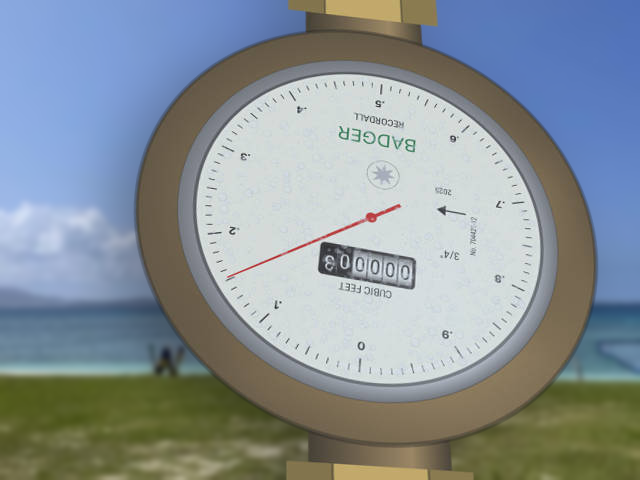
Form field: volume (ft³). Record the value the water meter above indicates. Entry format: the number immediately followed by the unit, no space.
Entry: 3.15ft³
